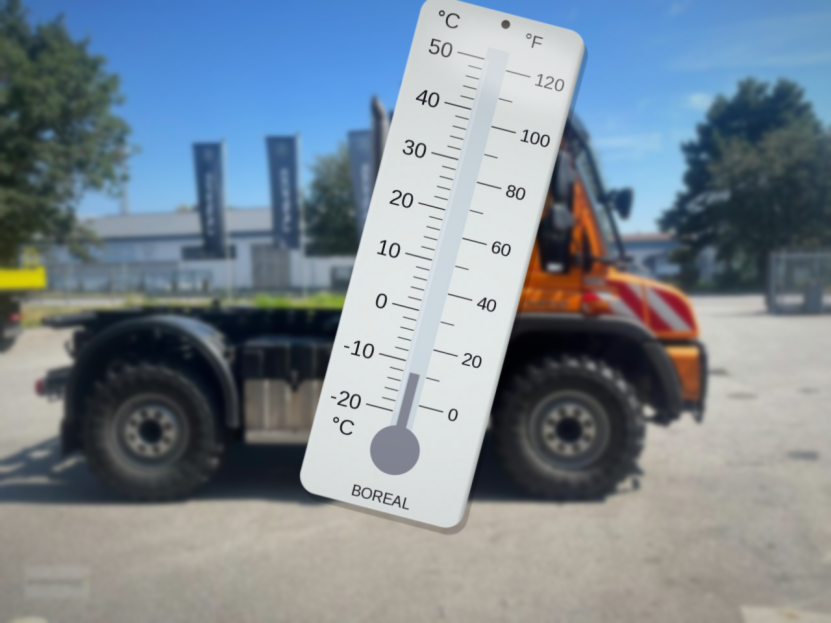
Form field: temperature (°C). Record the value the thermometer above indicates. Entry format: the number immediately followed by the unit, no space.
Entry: -12°C
